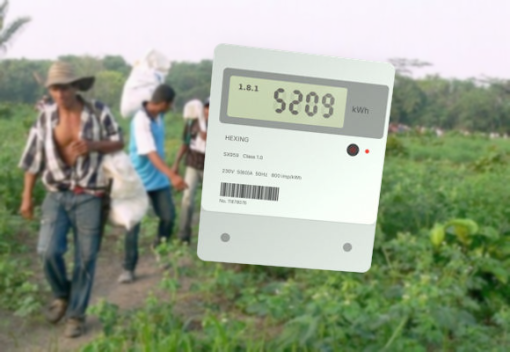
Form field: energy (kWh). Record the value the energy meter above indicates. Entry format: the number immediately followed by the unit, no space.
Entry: 5209kWh
